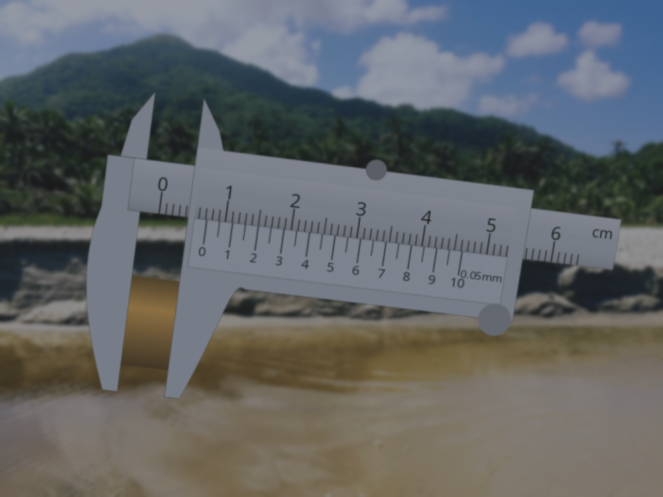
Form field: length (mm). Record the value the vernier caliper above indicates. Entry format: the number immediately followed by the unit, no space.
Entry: 7.2mm
